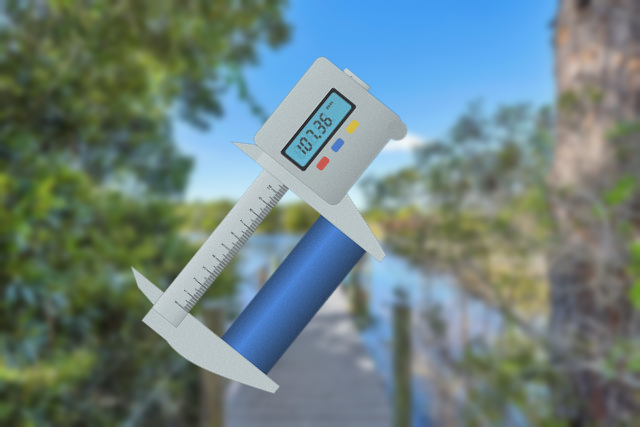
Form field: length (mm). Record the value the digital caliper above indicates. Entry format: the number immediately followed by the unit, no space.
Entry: 107.36mm
